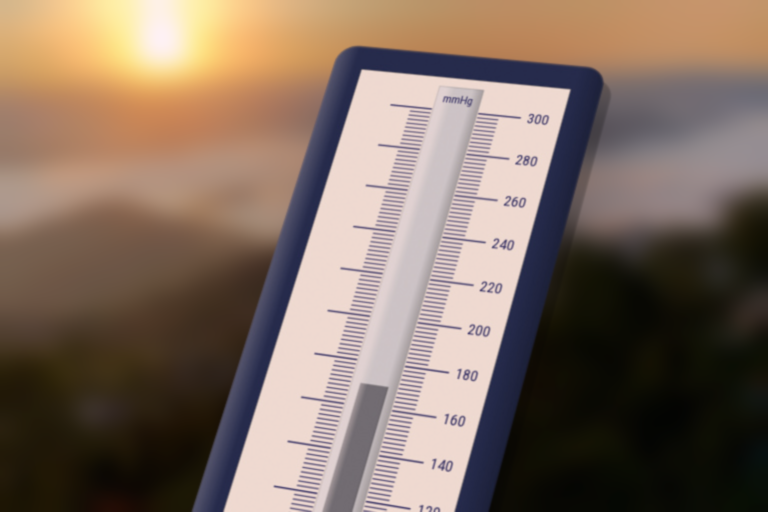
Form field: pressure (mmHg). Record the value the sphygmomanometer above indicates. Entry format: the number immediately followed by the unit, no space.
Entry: 170mmHg
